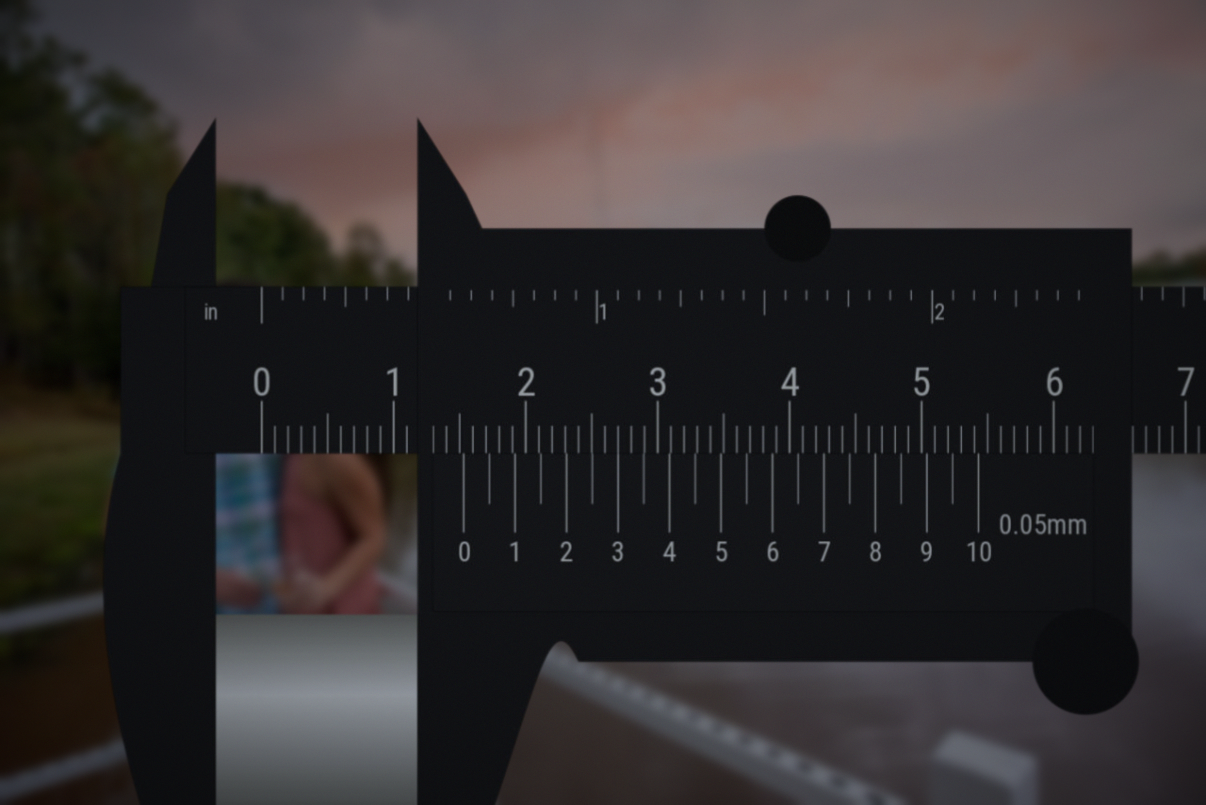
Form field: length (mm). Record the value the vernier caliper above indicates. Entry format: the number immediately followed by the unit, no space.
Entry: 15.3mm
